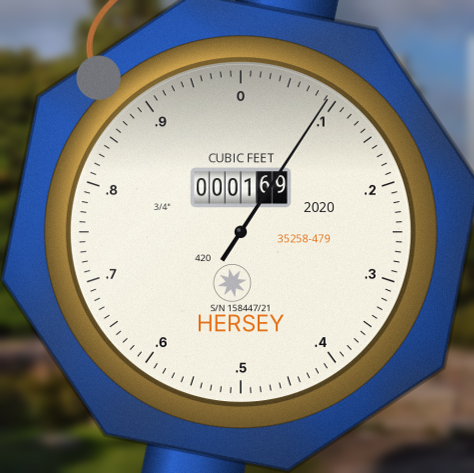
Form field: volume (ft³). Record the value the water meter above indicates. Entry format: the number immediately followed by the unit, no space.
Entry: 169.09ft³
